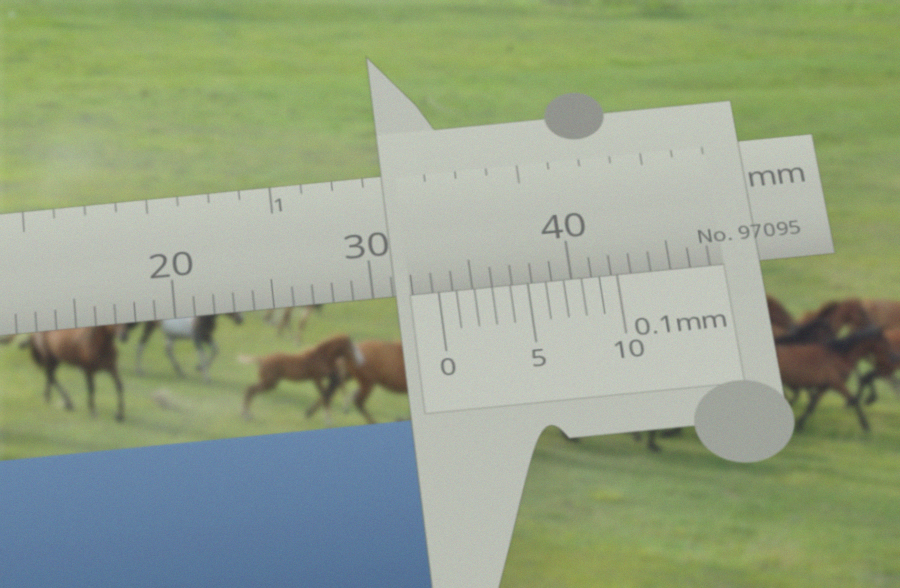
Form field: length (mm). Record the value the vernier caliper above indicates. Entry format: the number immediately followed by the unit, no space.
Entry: 33.3mm
